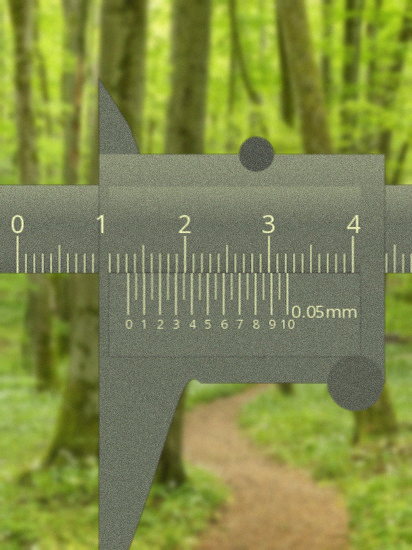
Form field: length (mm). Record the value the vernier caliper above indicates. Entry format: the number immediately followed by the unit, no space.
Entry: 13.2mm
